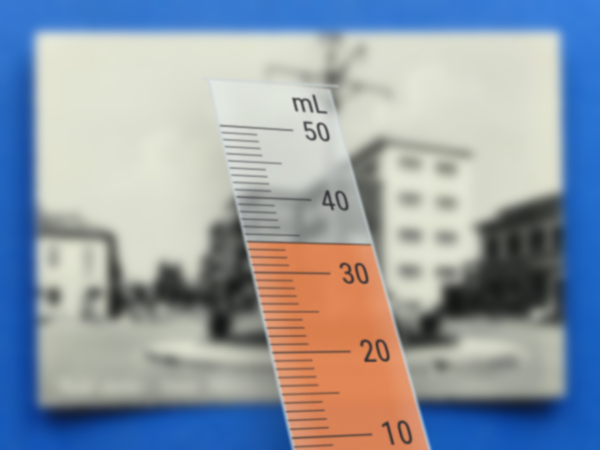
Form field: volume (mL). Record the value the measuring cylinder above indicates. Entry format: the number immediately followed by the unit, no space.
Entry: 34mL
